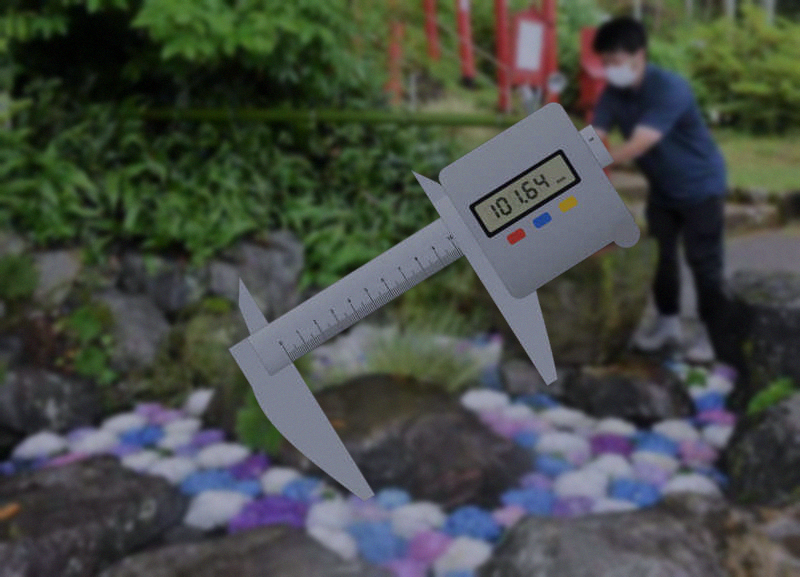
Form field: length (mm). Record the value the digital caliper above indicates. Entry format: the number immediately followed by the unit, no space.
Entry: 101.64mm
